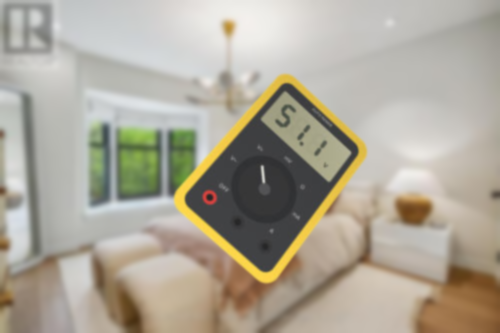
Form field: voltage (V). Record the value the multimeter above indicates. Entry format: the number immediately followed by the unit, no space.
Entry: 51.1V
